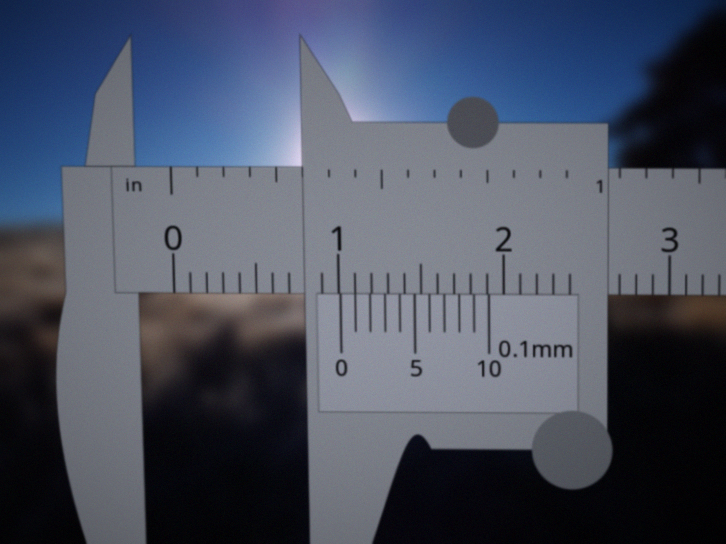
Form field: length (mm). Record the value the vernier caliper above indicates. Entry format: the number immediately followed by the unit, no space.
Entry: 10.1mm
